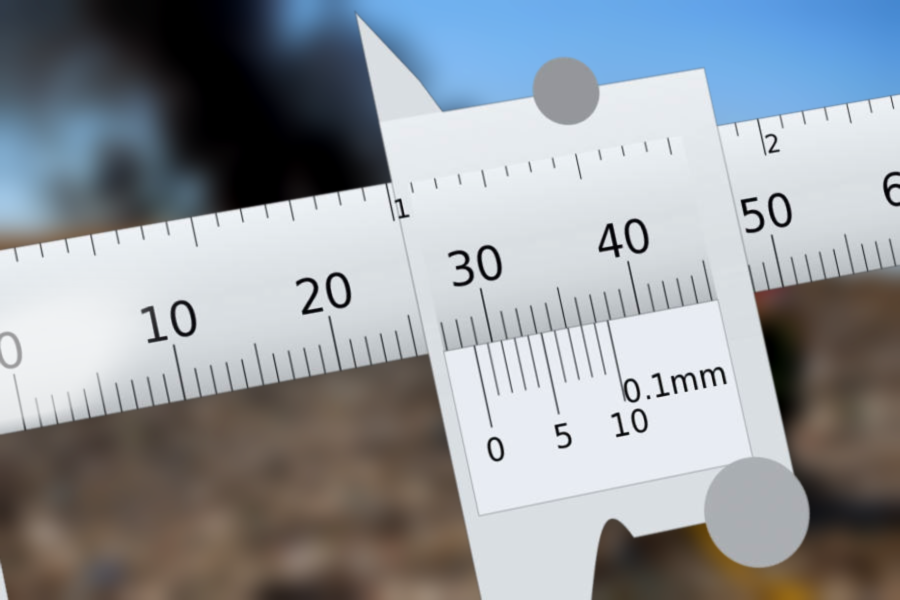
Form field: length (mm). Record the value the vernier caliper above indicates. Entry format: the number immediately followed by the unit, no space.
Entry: 28.8mm
